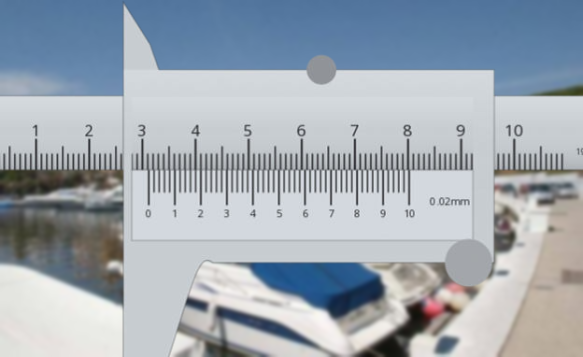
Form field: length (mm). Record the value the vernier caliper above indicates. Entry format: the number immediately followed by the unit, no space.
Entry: 31.2mm
